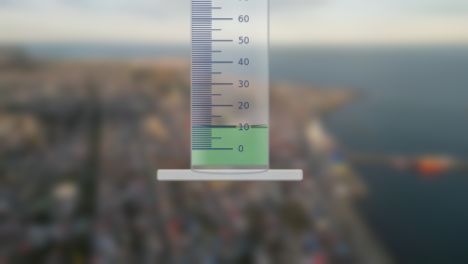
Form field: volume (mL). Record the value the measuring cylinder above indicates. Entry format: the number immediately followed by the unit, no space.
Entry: 10mL
